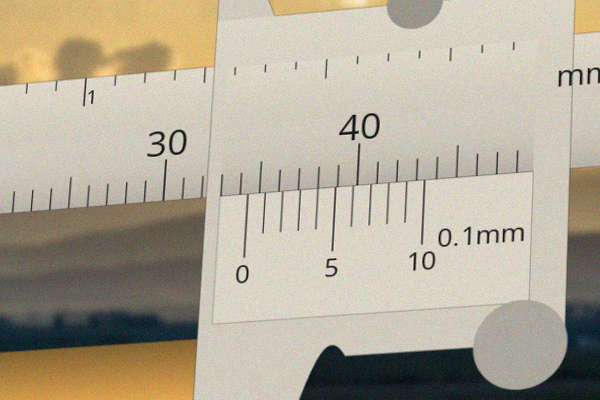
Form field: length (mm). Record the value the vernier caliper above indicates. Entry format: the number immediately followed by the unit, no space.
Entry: 34.4mm
